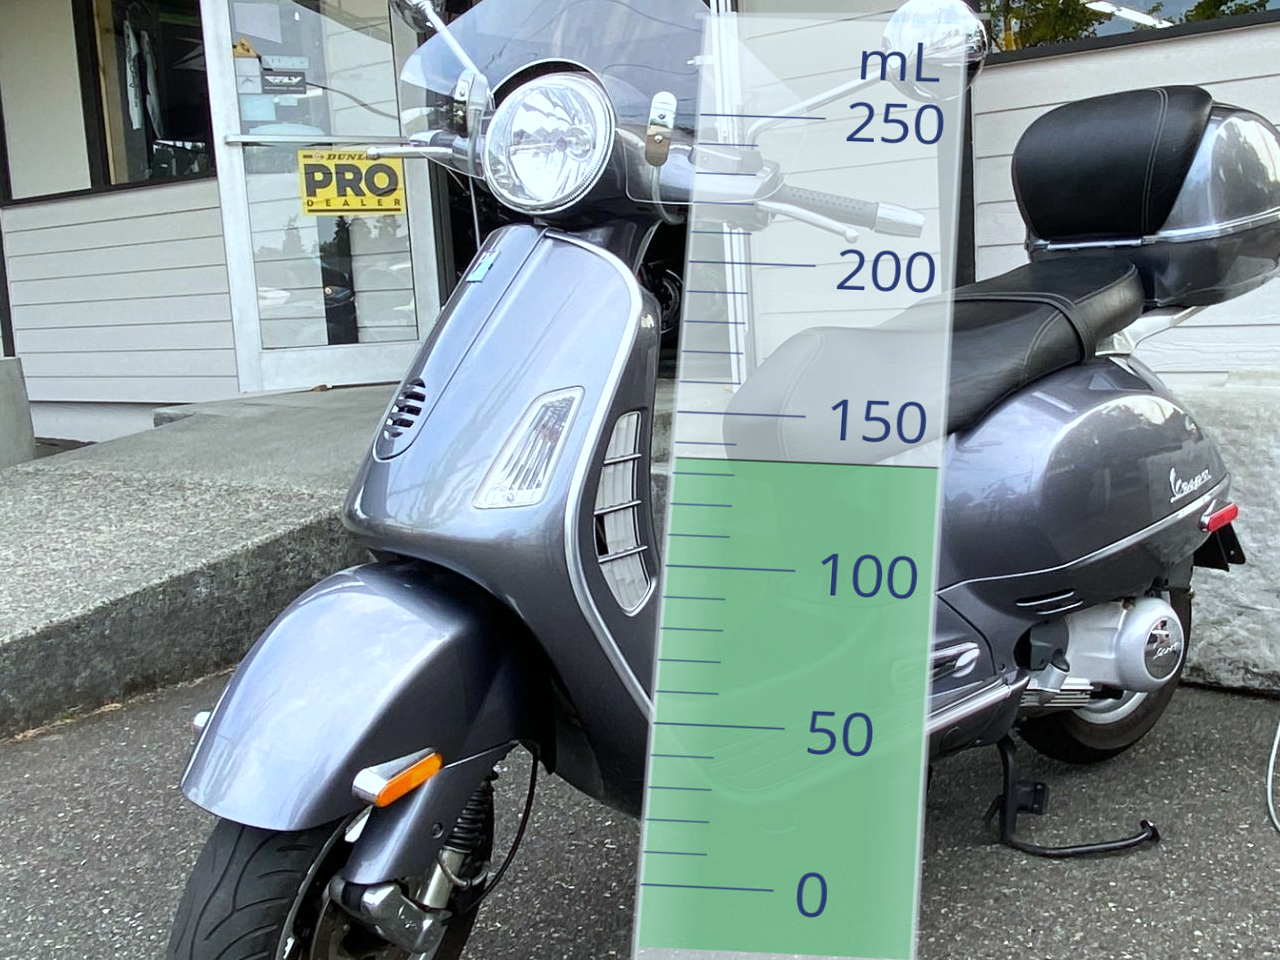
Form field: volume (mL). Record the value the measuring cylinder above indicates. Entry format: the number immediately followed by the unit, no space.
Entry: 135mL
